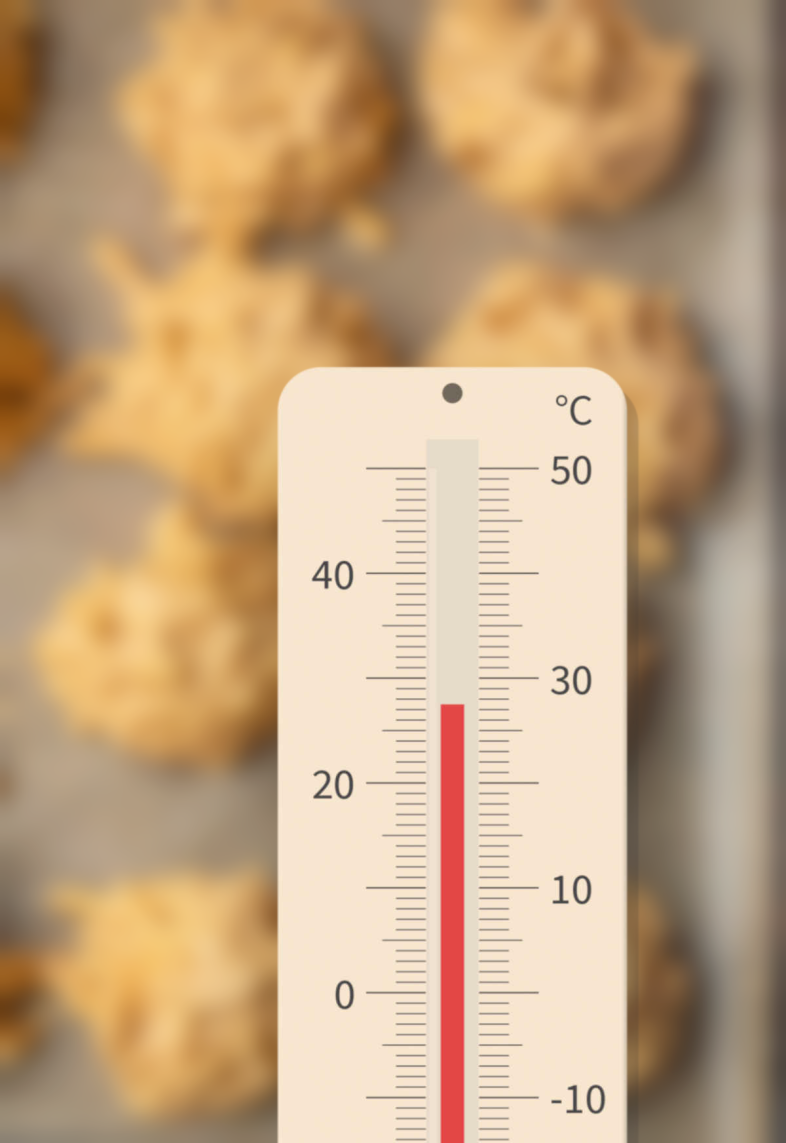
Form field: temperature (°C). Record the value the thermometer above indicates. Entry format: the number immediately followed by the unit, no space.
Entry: 27.5°C
